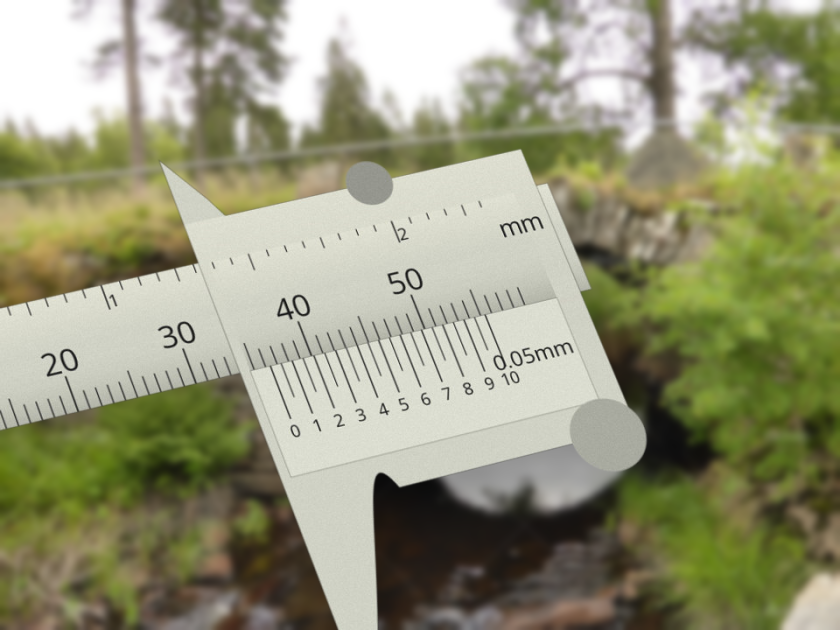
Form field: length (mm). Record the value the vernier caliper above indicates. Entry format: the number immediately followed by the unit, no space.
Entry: 36.4mm
